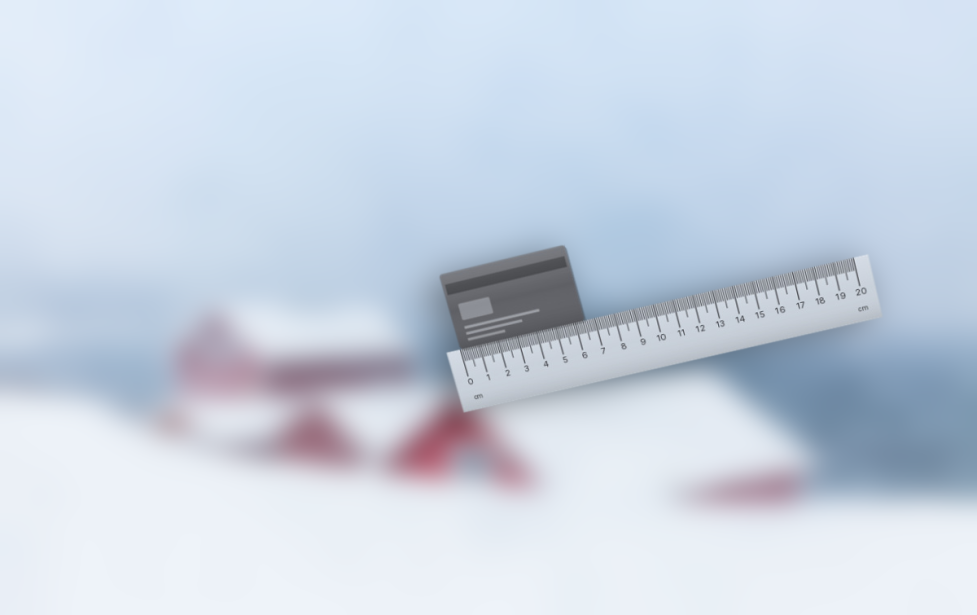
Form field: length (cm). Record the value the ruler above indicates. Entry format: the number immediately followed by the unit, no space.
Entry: 6.5cm
